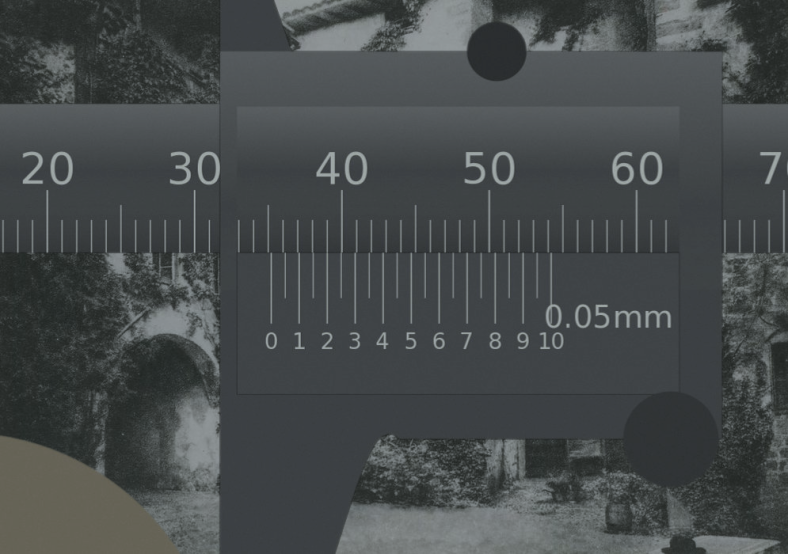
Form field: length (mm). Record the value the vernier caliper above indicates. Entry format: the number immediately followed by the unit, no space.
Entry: 35.2mm
